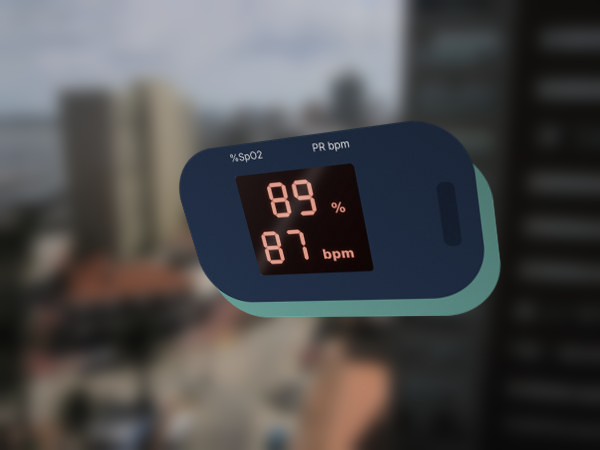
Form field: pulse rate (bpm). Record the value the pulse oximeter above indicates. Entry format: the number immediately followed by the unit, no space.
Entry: 87bpm
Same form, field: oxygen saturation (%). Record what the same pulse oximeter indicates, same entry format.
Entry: 89%
